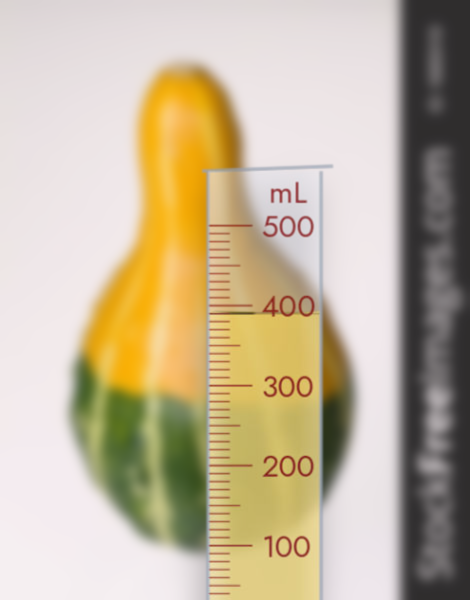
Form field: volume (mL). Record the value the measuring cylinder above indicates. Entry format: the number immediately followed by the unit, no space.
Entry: 390mL
